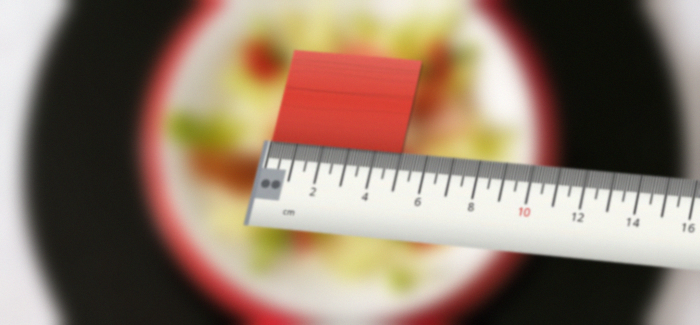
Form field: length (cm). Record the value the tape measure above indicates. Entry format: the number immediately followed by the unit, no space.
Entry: 5cm
